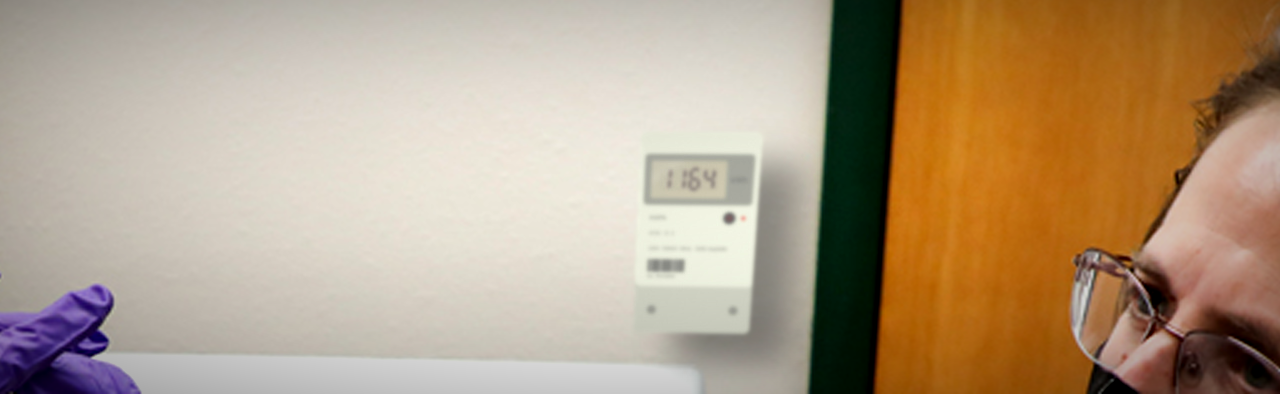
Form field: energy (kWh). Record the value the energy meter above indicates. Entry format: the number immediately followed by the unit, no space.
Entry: 1164kWh
